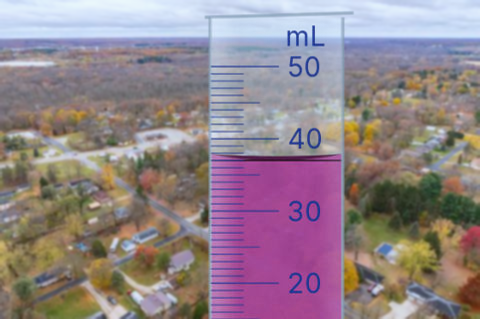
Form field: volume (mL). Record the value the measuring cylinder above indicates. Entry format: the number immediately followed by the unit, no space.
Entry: 37mL
